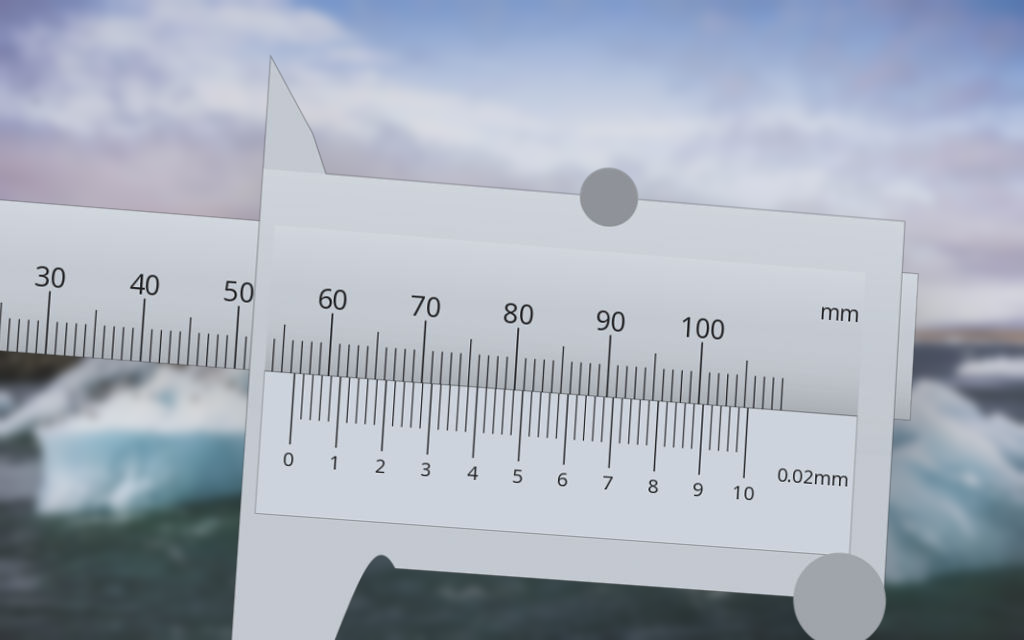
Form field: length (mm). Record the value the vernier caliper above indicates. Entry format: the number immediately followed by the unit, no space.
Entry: 56.4mm
